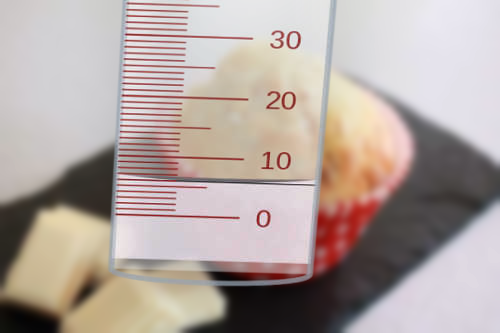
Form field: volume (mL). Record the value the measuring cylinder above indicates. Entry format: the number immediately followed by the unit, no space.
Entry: 6mL
